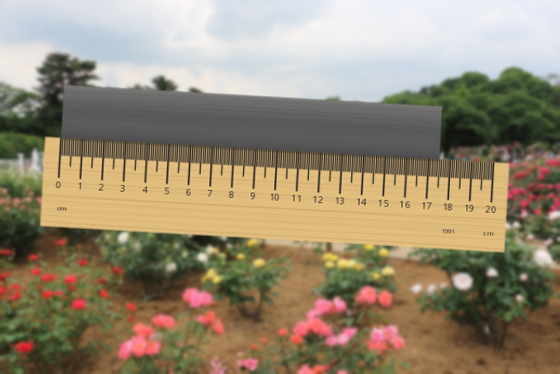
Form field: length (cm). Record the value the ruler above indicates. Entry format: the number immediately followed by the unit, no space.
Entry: 17.5cm
